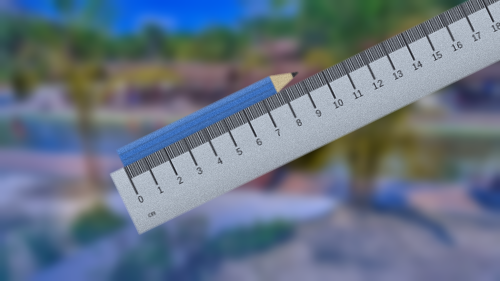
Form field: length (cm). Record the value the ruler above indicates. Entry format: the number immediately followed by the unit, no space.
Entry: 9cm
